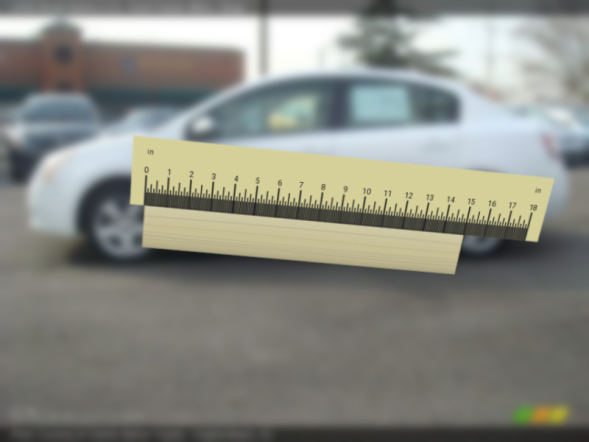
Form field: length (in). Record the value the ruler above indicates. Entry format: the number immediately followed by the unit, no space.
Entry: 15in
